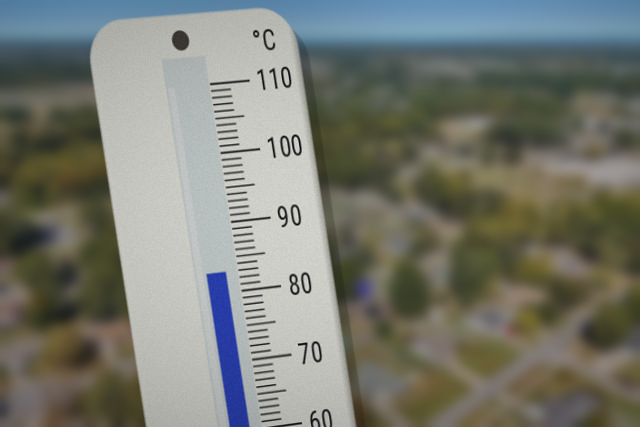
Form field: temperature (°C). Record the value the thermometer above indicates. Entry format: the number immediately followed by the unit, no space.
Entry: 83°C
